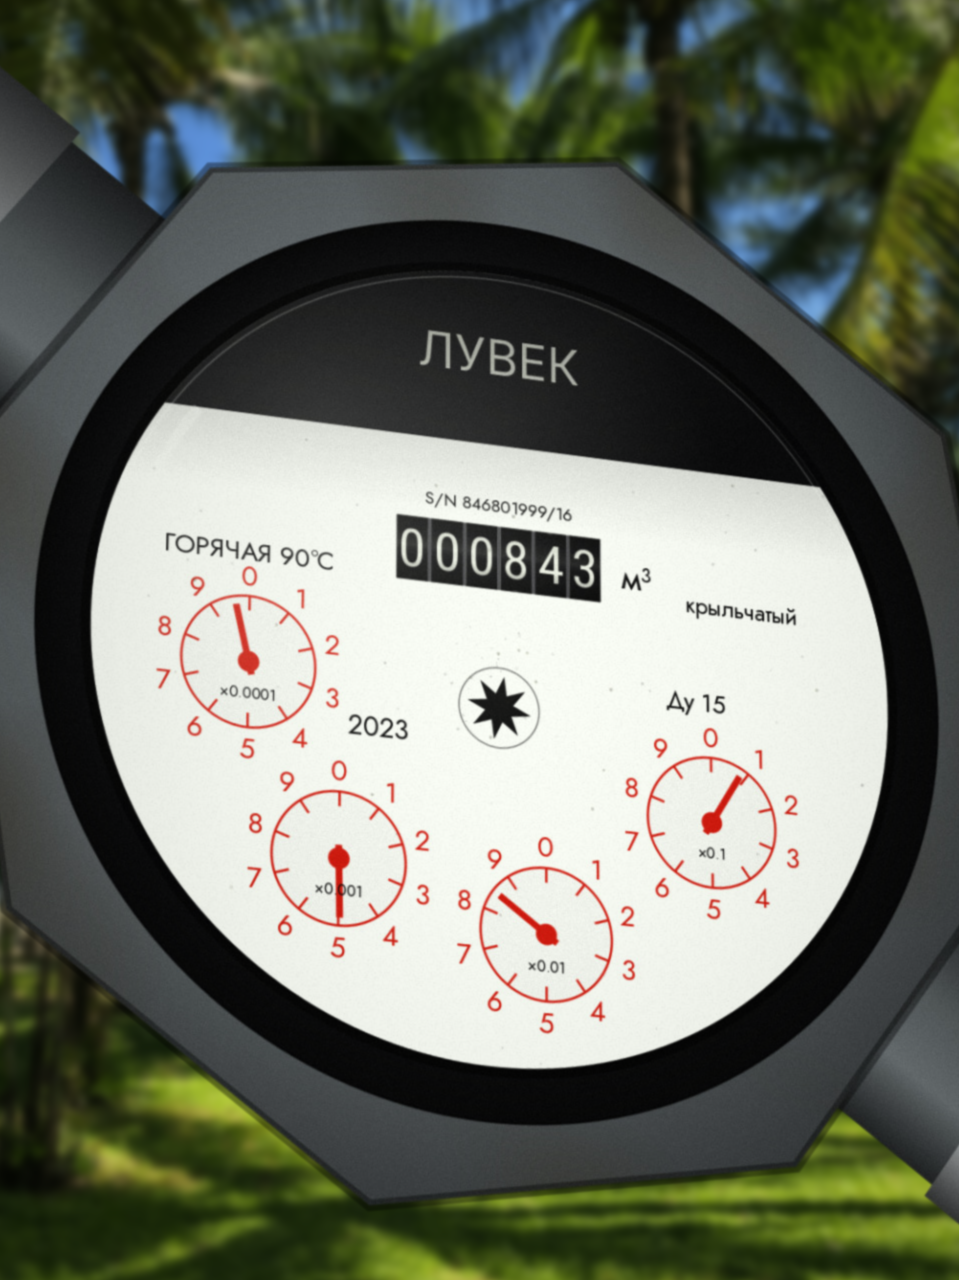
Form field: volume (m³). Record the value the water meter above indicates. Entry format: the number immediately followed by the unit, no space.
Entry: 843.0849m³
